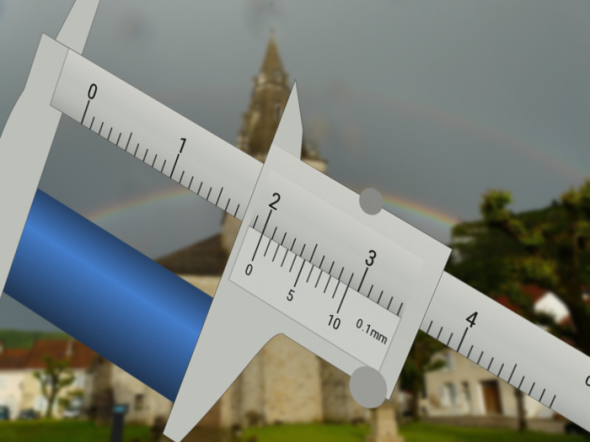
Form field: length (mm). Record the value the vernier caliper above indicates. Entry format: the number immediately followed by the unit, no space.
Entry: 20.0mm
